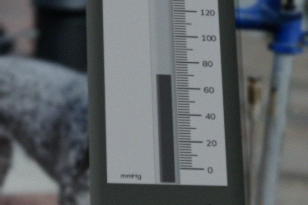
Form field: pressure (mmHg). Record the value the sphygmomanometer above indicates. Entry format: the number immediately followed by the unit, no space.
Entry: 70mmHg
